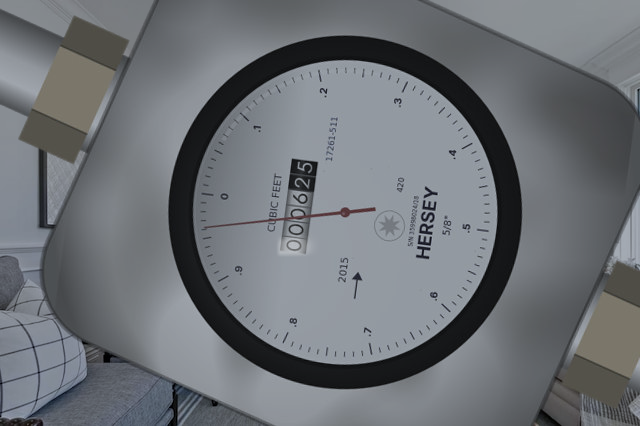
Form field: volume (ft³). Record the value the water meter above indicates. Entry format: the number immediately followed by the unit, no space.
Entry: 624.96ft³
